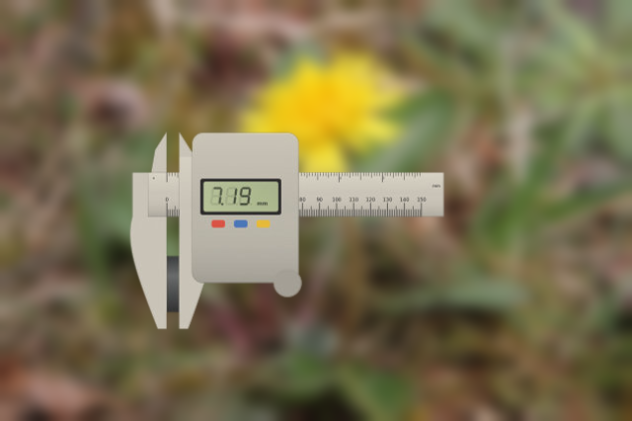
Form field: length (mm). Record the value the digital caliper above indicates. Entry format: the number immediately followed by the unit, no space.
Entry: 7.19mm
